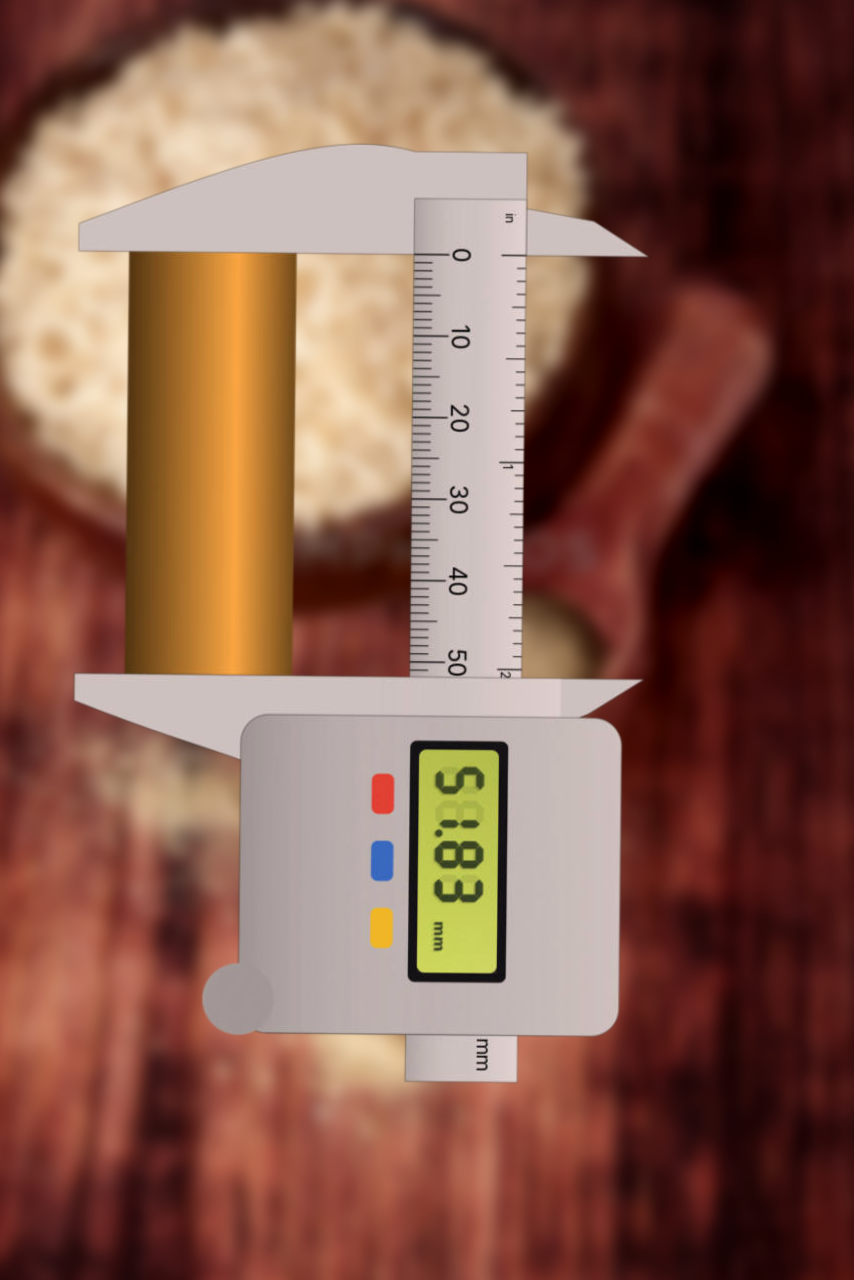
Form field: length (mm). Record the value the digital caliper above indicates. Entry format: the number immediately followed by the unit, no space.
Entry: 51.83mm
